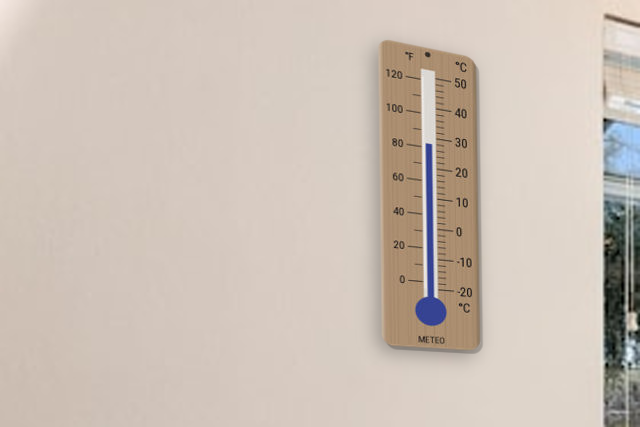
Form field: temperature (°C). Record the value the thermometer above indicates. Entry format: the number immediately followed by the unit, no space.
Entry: 28°C
